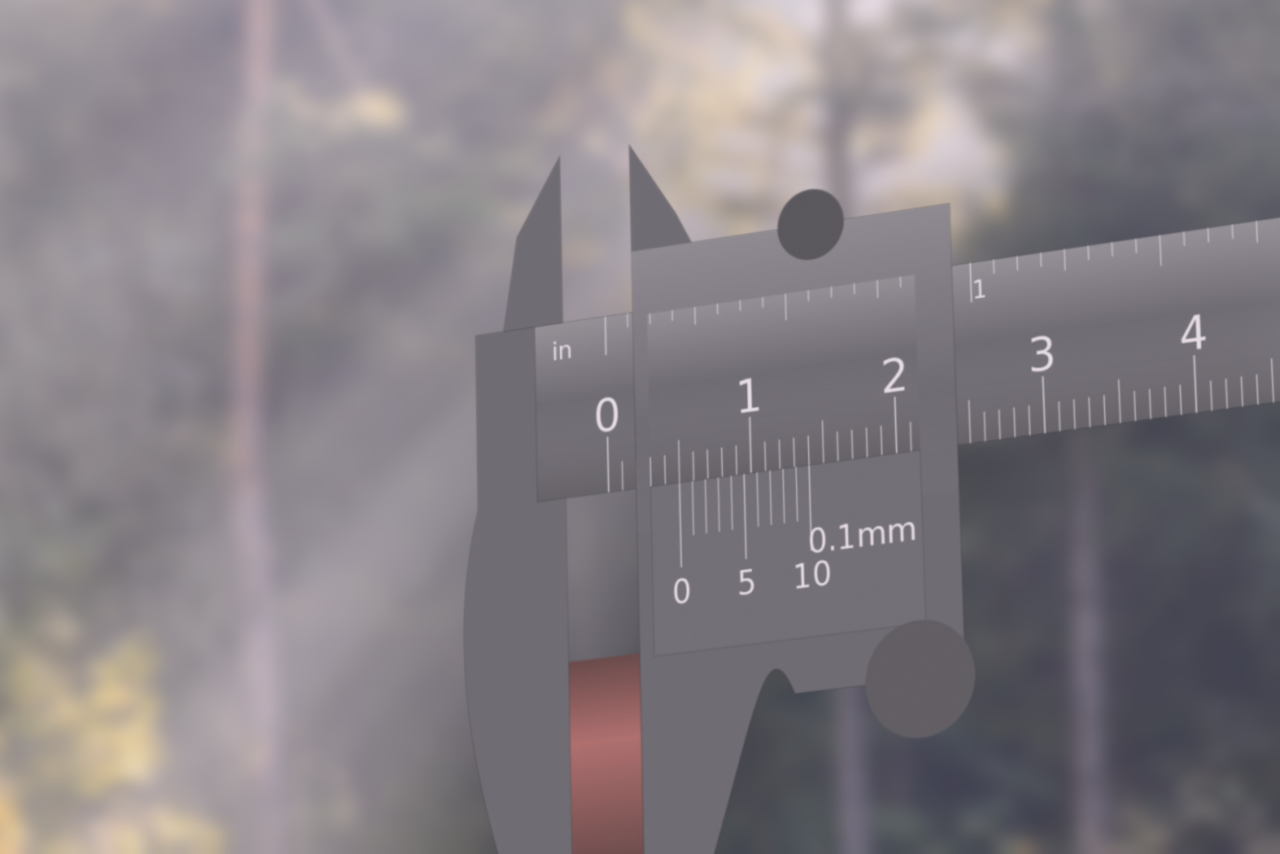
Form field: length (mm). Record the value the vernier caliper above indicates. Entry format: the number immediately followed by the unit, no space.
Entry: 5.0mm
